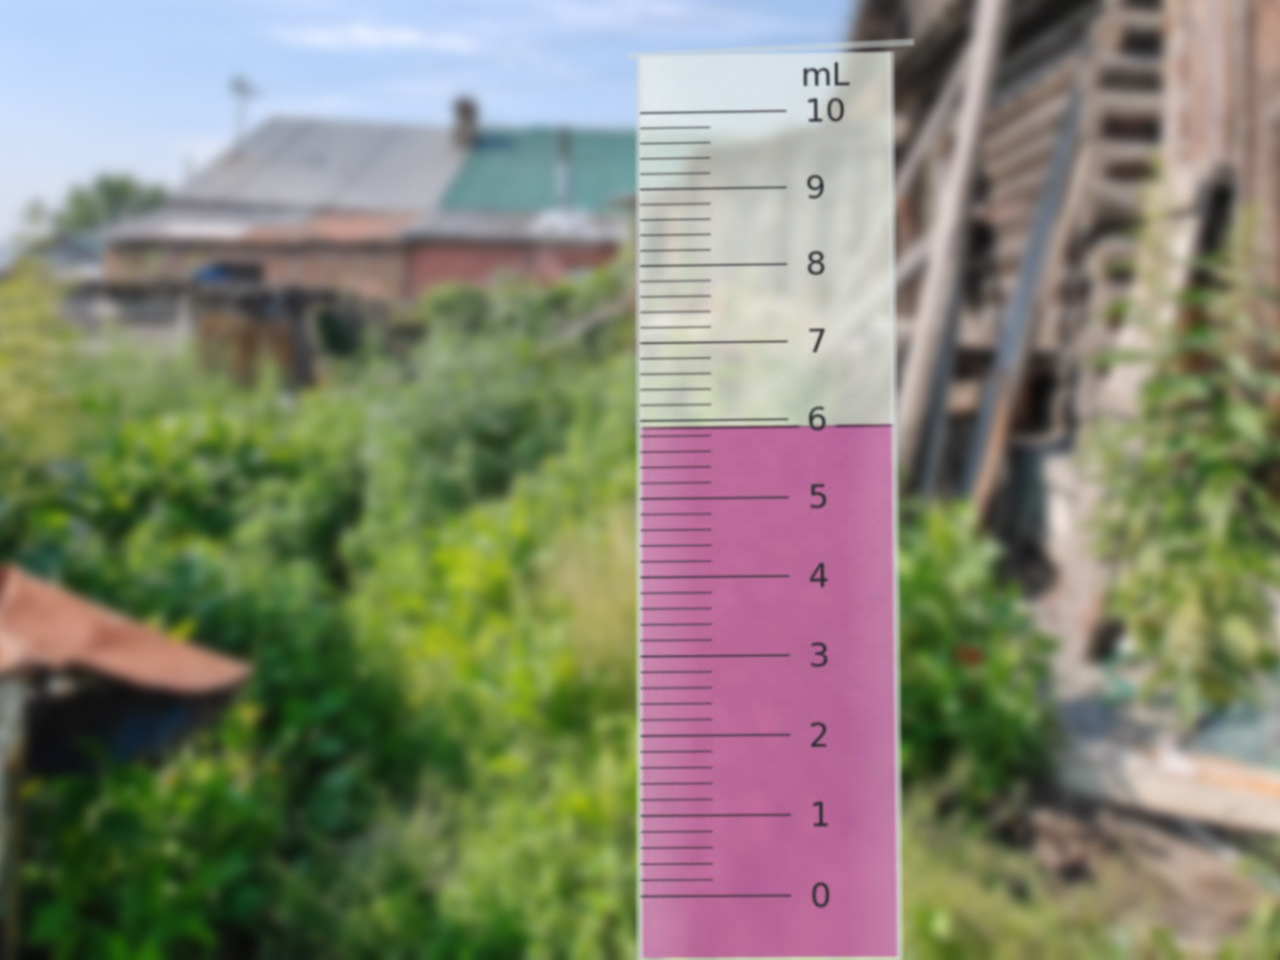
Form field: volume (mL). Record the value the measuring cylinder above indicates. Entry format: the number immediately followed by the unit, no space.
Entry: 5.9mL
